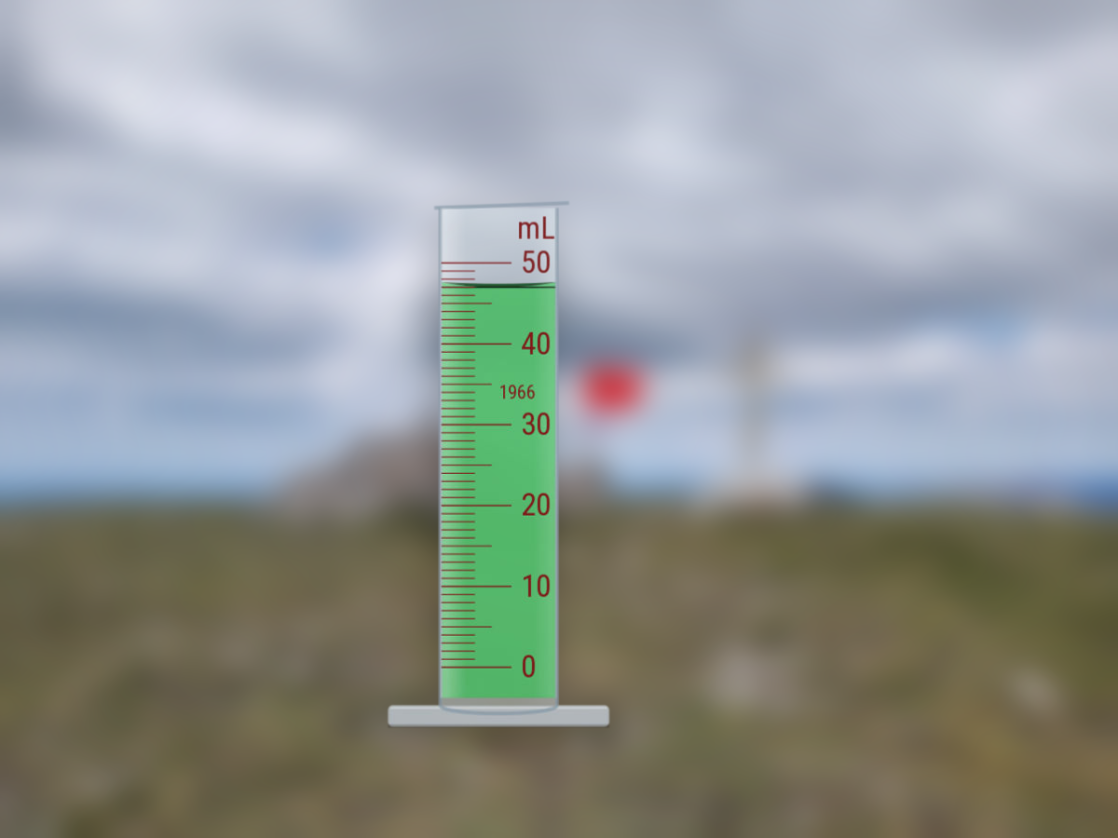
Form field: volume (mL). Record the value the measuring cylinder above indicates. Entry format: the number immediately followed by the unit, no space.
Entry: 47mL
